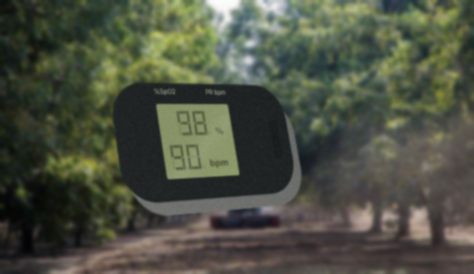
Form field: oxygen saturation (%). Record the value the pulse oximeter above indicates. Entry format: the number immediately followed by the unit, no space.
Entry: 98%
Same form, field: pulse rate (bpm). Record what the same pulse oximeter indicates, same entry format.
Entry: 90bpm
